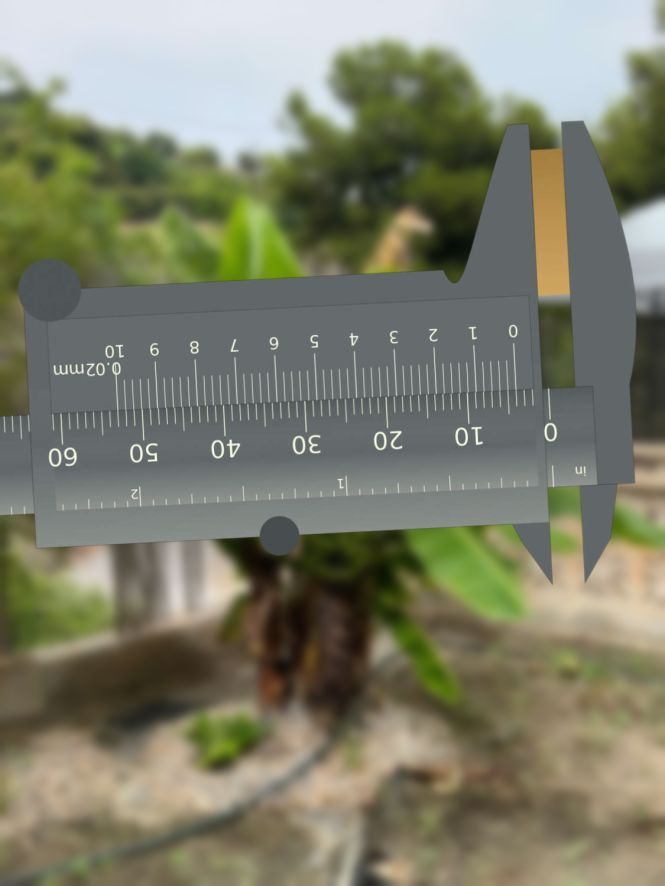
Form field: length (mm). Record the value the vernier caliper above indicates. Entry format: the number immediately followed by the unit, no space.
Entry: 4.0mm
